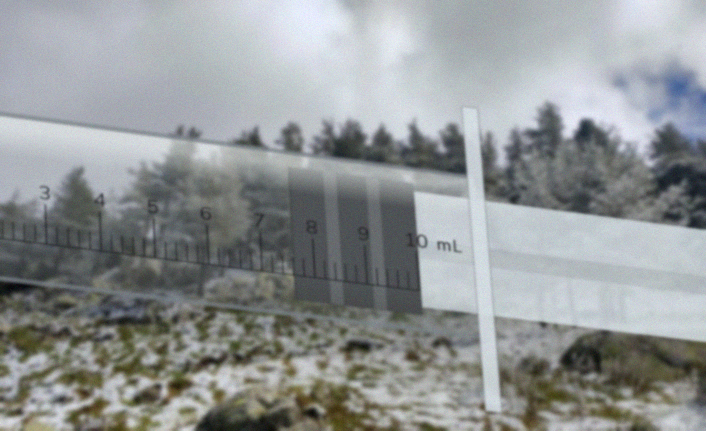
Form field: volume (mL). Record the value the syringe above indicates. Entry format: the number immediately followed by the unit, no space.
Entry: 7.6mL
